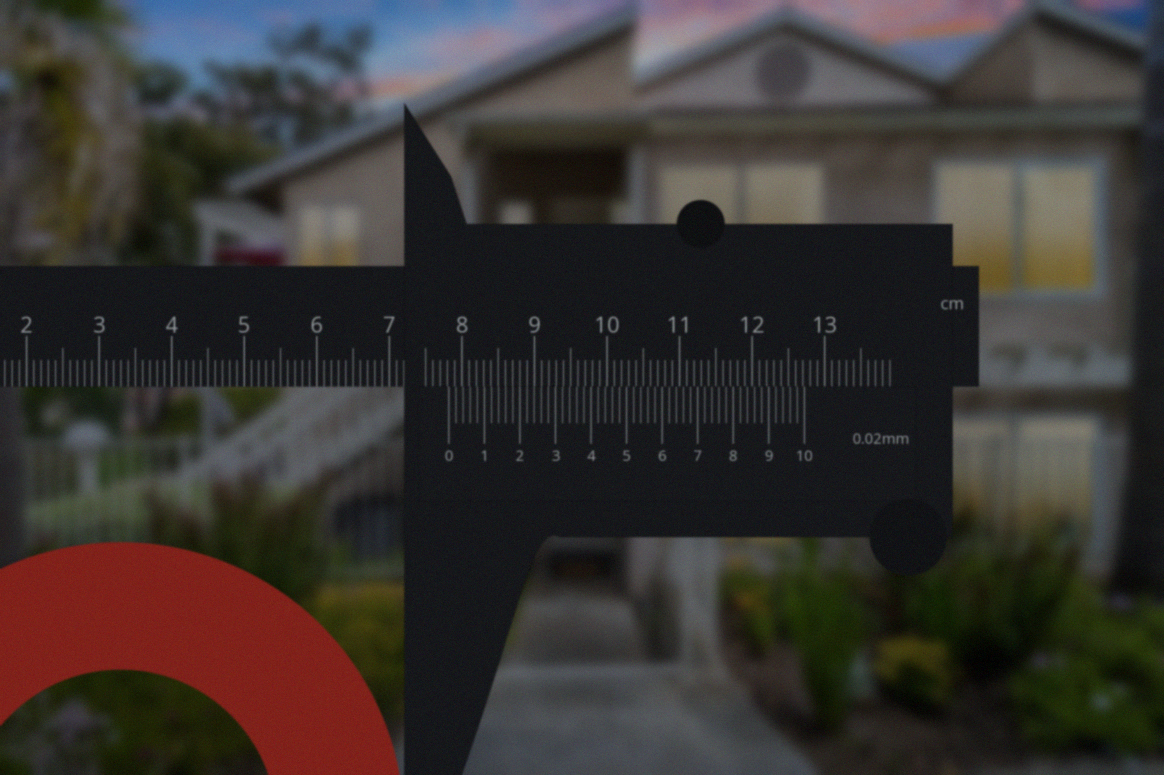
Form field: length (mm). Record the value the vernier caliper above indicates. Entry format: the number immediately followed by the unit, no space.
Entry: 78.2mm
